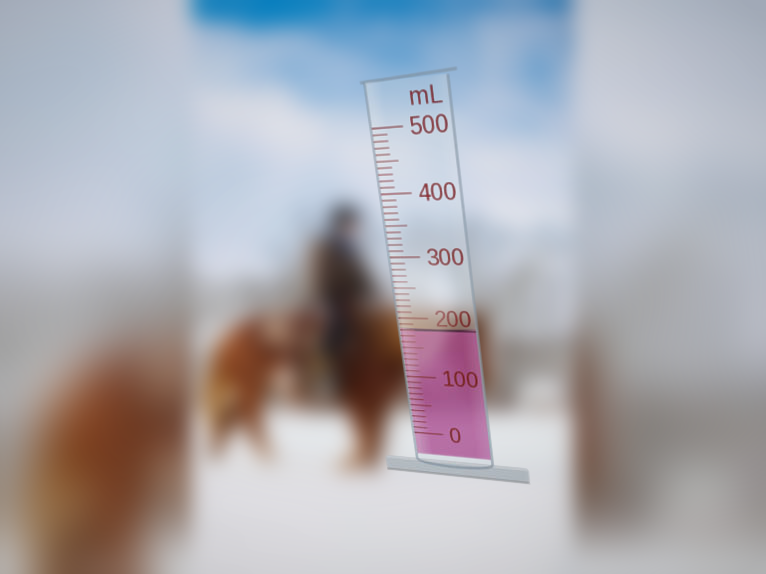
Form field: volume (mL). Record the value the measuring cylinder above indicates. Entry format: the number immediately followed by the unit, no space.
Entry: 180mL
